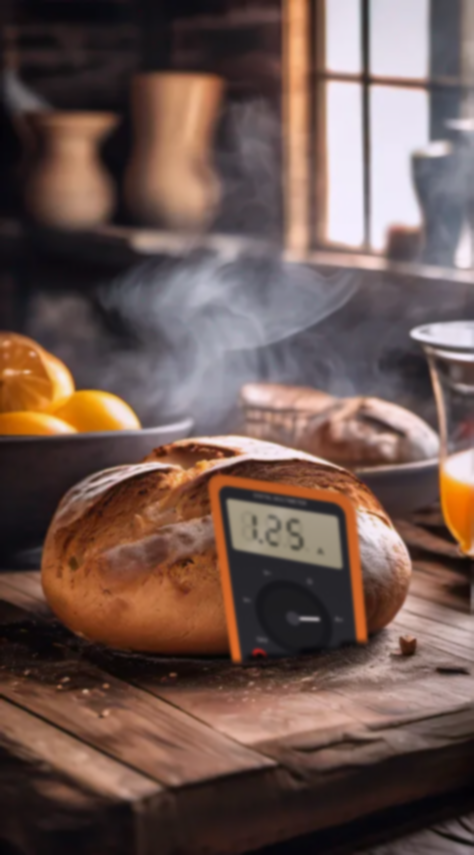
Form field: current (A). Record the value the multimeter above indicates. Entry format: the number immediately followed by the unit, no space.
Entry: 1.25A
